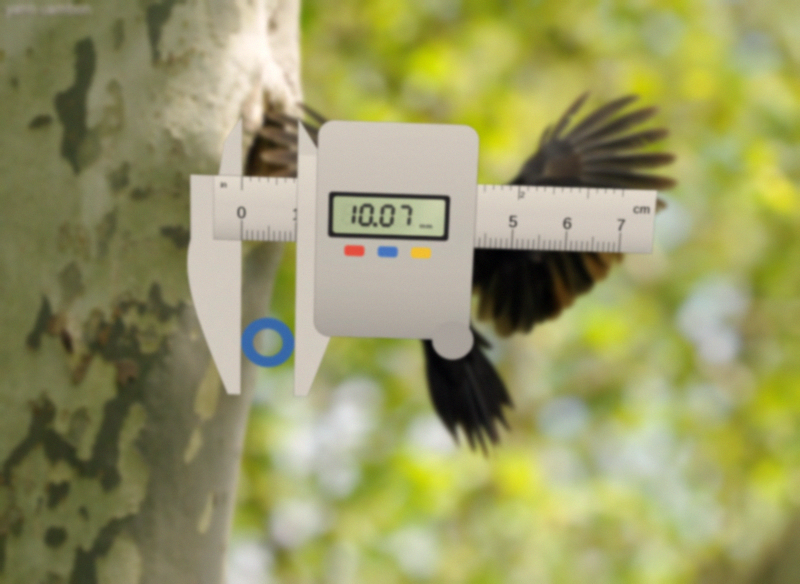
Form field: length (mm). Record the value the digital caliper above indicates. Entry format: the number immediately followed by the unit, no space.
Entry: 10.07mm
